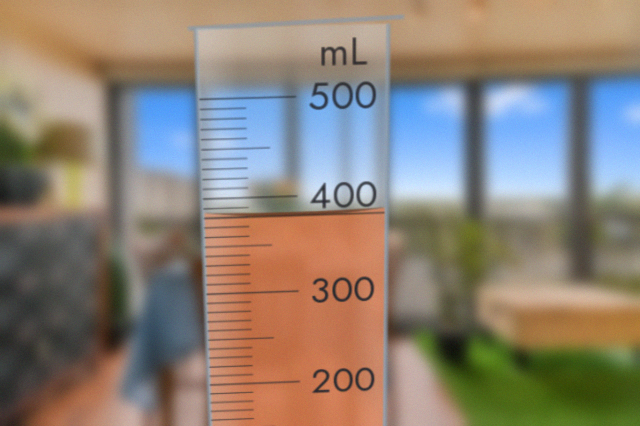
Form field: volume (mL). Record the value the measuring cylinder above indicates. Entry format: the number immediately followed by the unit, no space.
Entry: 380mL
